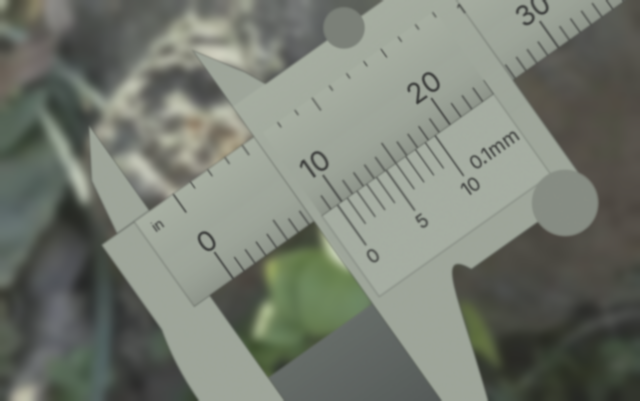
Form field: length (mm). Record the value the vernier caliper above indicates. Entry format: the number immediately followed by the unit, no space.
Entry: 9.6mm
